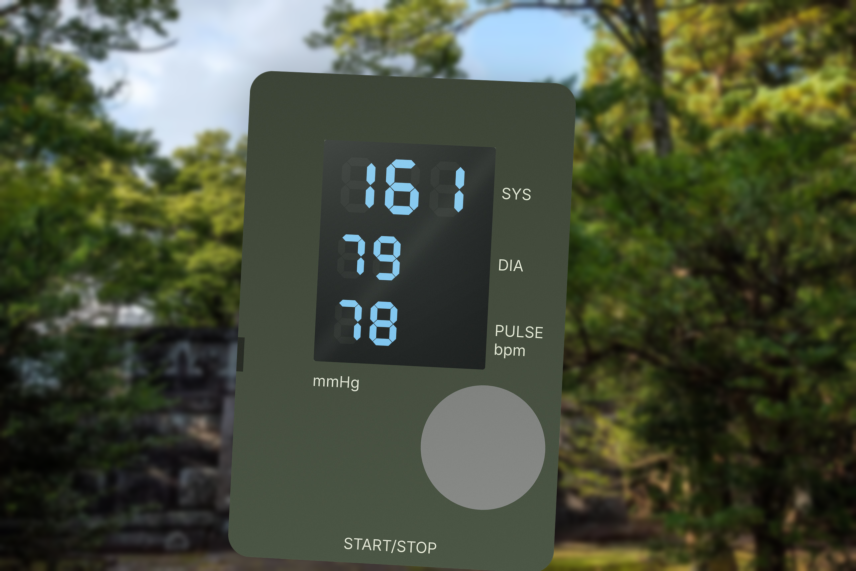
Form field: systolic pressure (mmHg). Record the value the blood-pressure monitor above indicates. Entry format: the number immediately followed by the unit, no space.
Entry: 161mmHg
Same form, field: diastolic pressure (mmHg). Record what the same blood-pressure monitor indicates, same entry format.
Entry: 79mmHg
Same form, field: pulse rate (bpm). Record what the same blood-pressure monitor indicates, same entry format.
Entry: 78bpm
